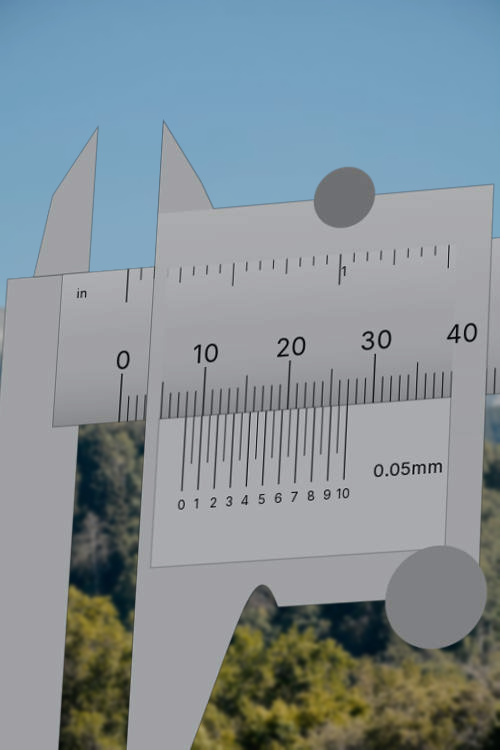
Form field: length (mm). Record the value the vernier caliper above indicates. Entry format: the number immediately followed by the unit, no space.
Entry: 8.0mm
